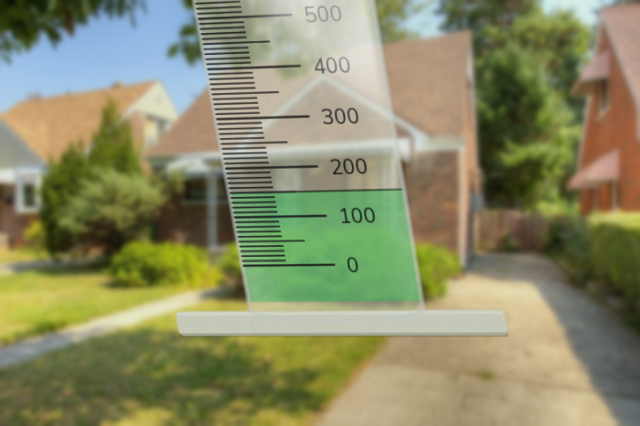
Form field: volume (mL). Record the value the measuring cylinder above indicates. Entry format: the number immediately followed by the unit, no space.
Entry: 150mL
